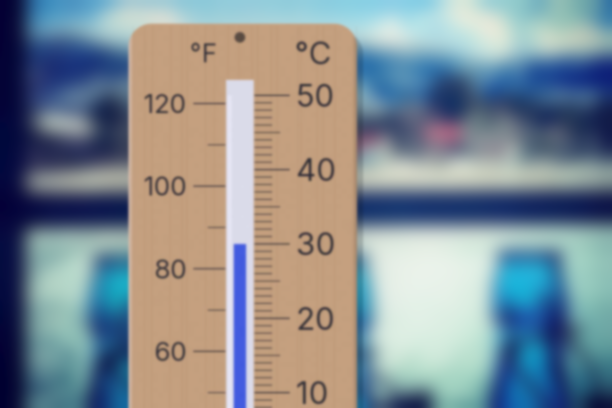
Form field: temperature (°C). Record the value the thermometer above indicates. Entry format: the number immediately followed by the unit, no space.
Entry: 30°C
